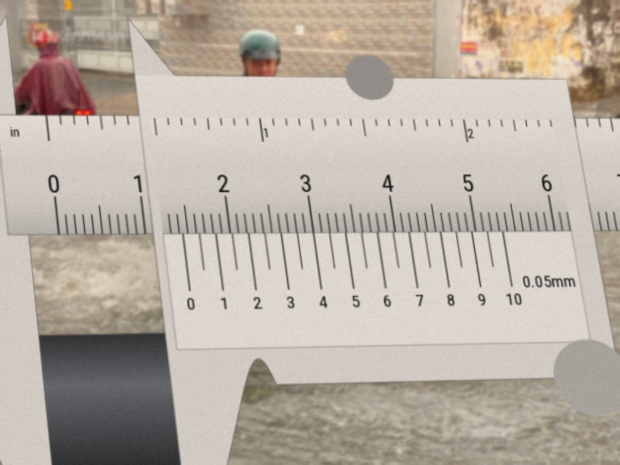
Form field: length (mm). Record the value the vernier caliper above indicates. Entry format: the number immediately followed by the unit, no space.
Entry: 14.4mm
